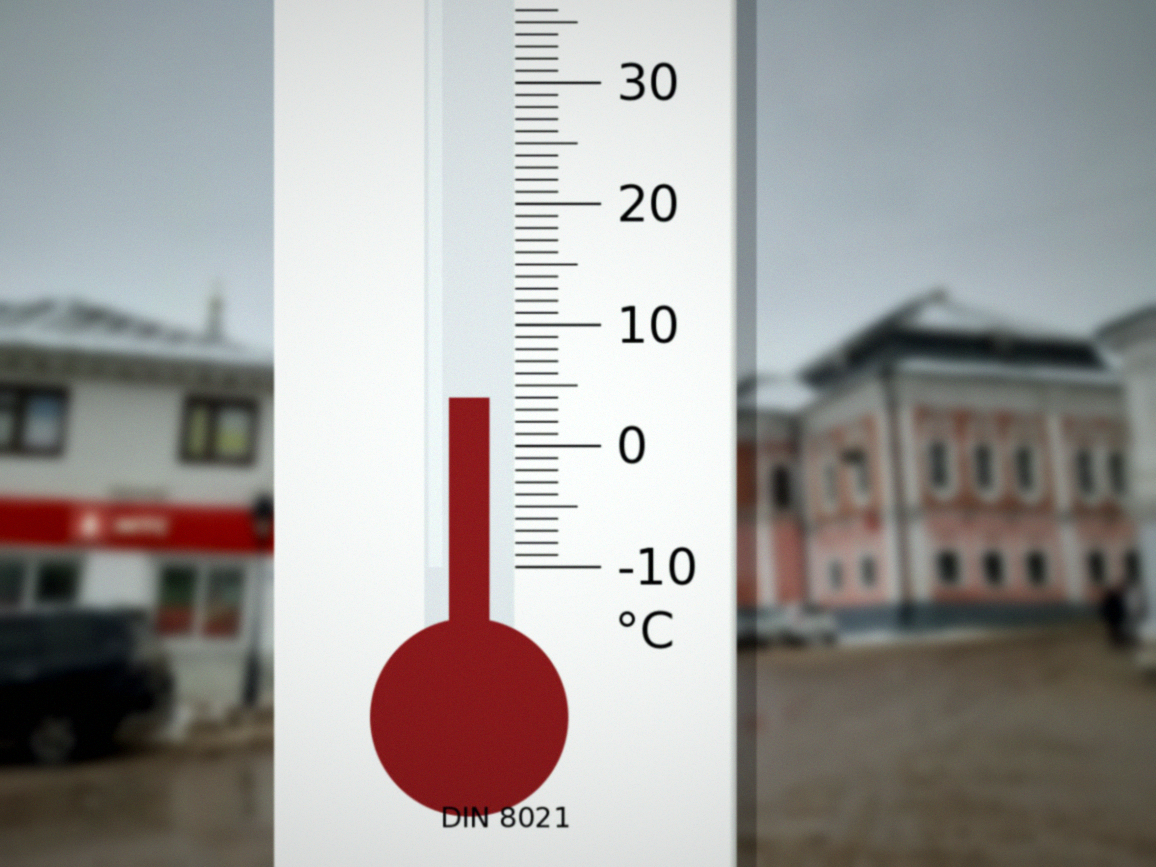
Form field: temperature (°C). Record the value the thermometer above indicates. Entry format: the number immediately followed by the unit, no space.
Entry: 4°C
